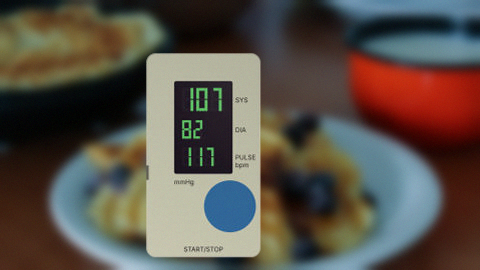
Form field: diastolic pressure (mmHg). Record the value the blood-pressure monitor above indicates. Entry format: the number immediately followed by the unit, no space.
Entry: 82mmHg
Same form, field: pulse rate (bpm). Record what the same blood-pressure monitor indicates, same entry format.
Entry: 117bpm
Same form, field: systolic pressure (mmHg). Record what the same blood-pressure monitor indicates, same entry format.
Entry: 107mmHg
